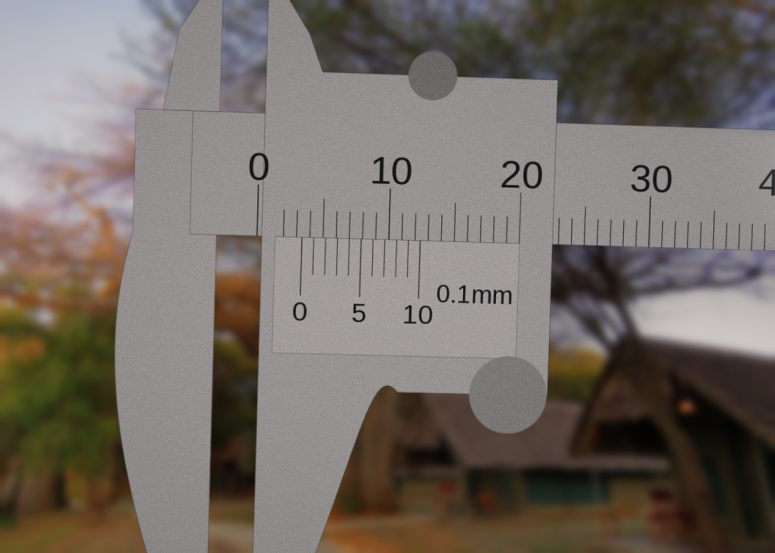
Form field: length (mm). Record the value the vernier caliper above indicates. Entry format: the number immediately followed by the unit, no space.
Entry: 3.4mm
